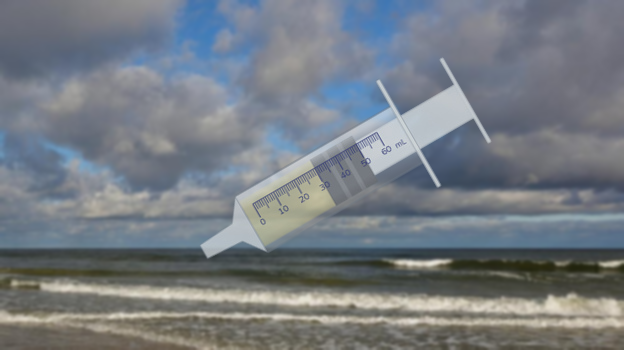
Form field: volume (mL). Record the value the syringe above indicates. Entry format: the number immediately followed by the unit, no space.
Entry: 30mL
